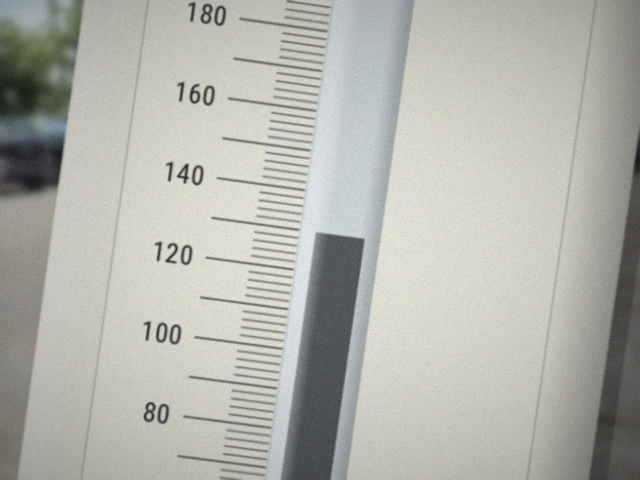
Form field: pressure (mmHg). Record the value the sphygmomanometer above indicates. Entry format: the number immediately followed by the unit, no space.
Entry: 130mmHg
